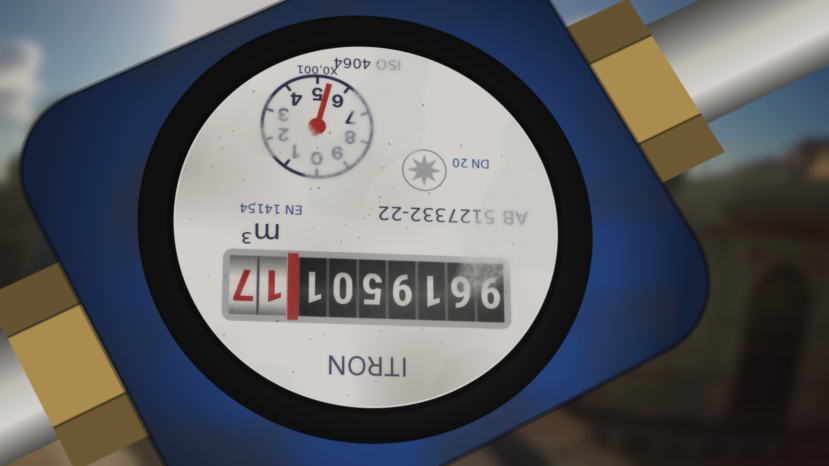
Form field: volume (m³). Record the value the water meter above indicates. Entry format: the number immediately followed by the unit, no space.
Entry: 9619501.175m³
